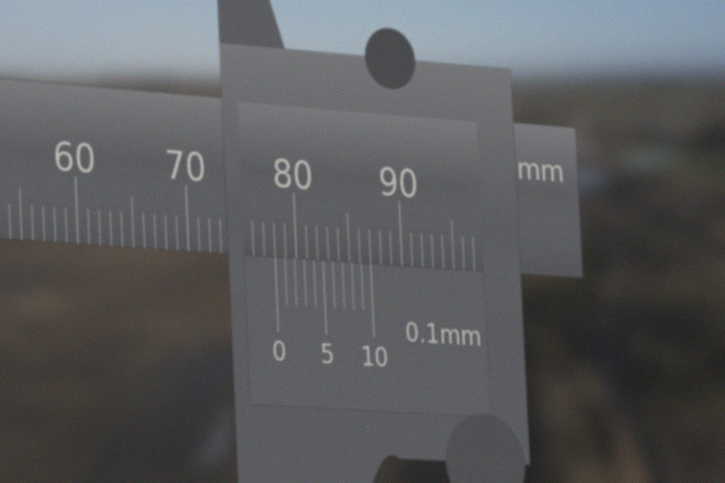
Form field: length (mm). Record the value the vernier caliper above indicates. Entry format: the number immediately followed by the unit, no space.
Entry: 78.0mm
